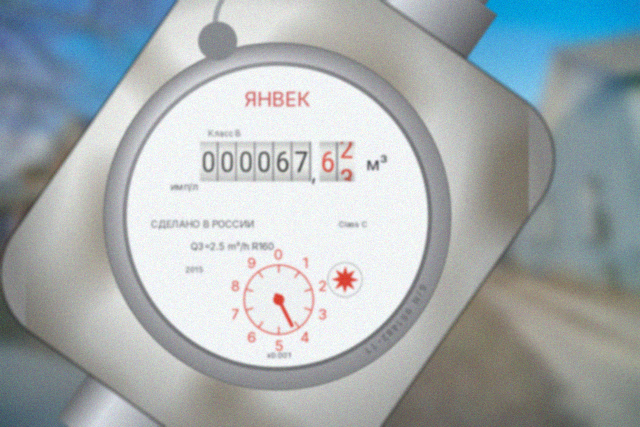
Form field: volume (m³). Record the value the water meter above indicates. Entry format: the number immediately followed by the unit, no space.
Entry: 67.624m³
